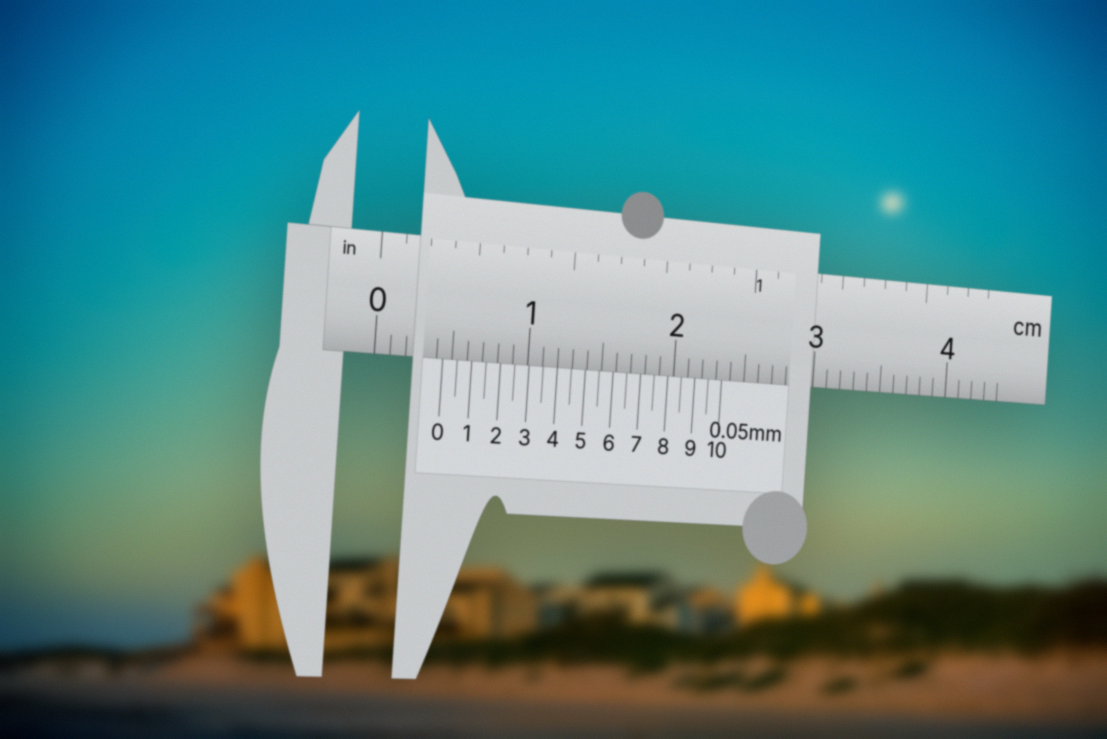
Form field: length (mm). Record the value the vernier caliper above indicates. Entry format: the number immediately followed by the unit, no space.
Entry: 4.4mm
